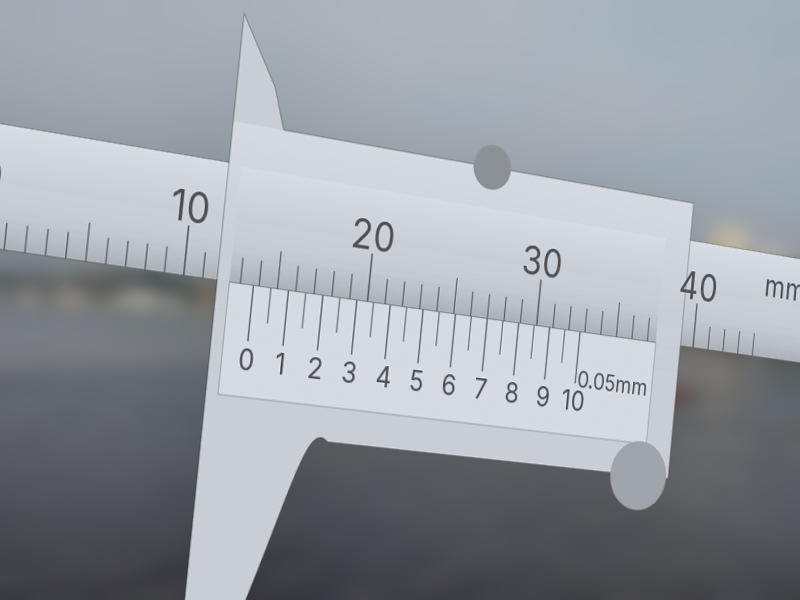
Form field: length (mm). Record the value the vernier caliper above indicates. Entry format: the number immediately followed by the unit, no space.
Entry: 13.7mm
